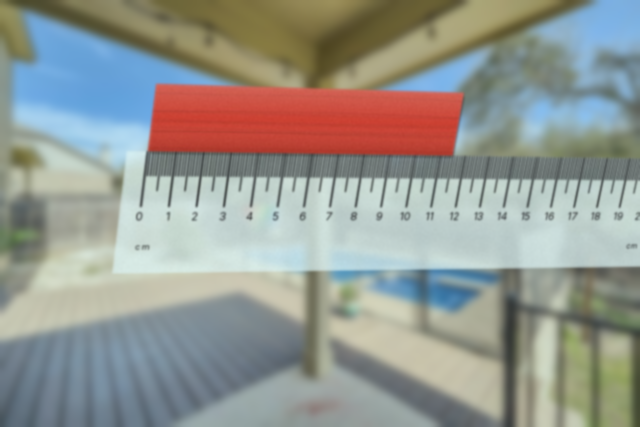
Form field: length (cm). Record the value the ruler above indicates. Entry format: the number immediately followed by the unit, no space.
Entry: 11.5cm
